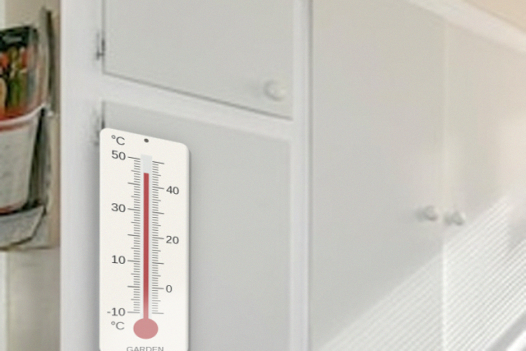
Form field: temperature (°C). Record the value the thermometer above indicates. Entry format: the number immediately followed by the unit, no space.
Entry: 45°C
